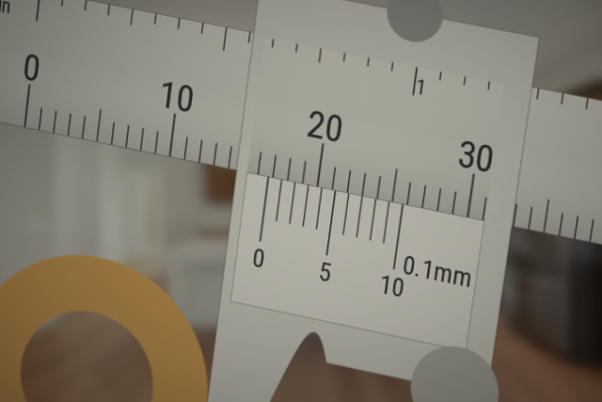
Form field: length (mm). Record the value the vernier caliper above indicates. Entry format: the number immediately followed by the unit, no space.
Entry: 16.7mm
